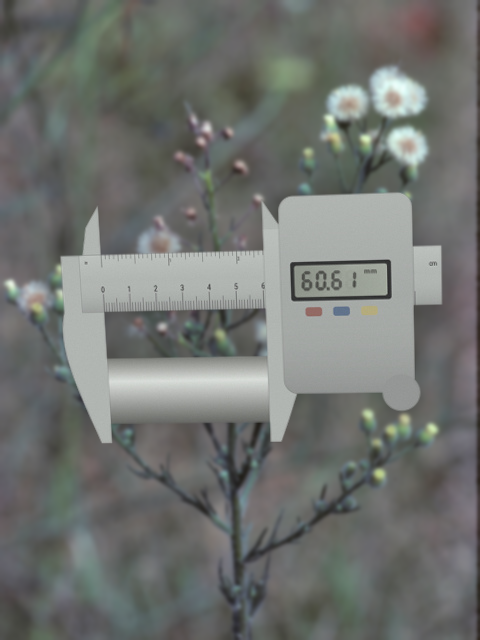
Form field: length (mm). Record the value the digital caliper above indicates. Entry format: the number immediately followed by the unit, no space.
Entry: 60.61mm
